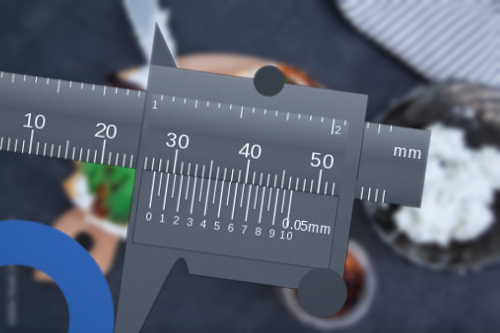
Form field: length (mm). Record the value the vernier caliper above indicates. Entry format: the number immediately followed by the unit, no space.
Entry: 27.4mm
